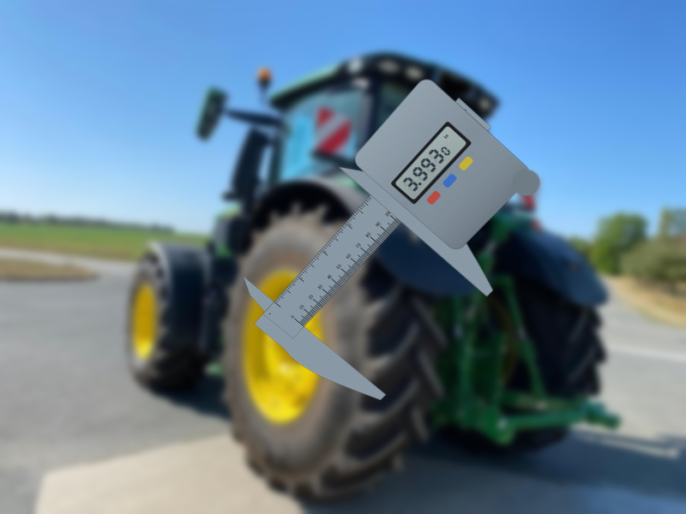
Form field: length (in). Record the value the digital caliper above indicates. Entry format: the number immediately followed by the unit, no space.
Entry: 3.9930in
